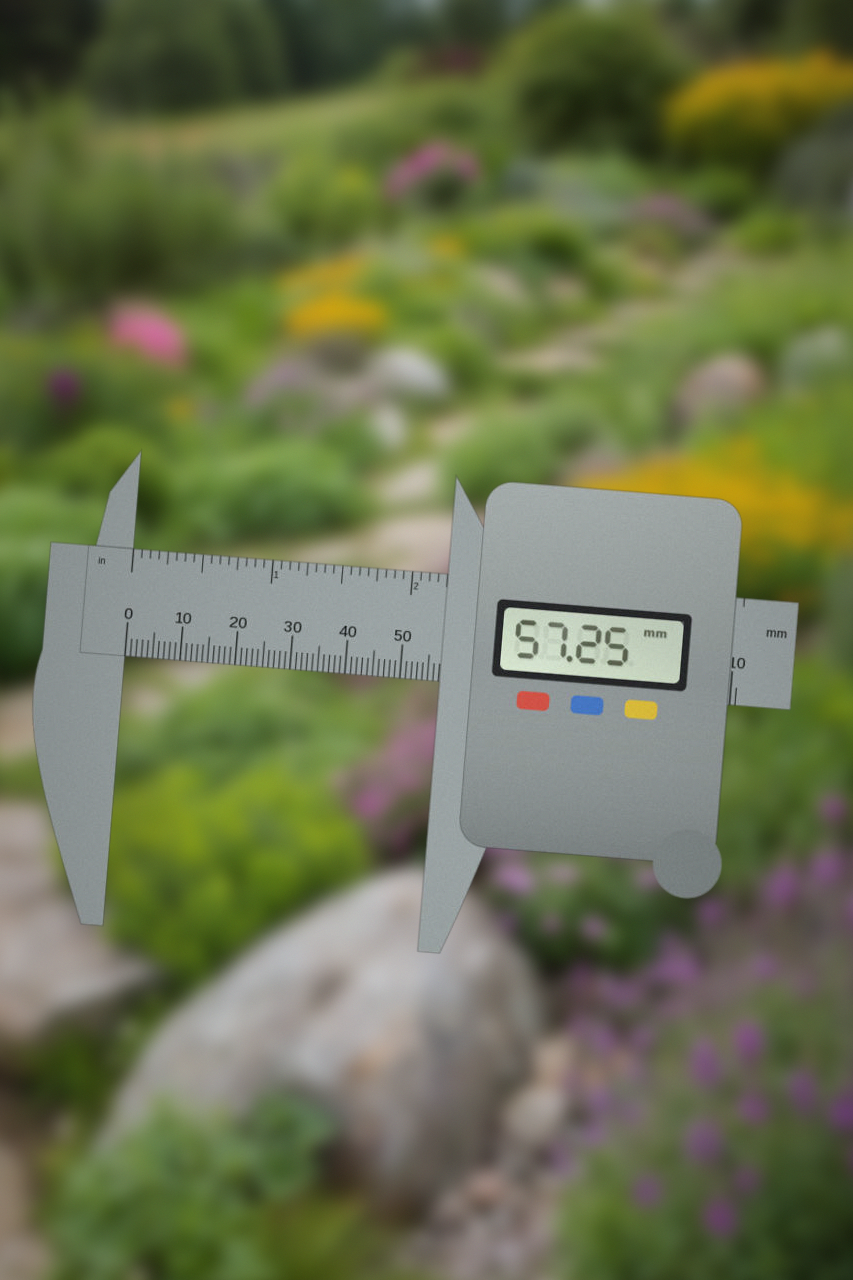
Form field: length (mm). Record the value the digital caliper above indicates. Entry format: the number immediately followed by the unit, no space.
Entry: 57.25mm
